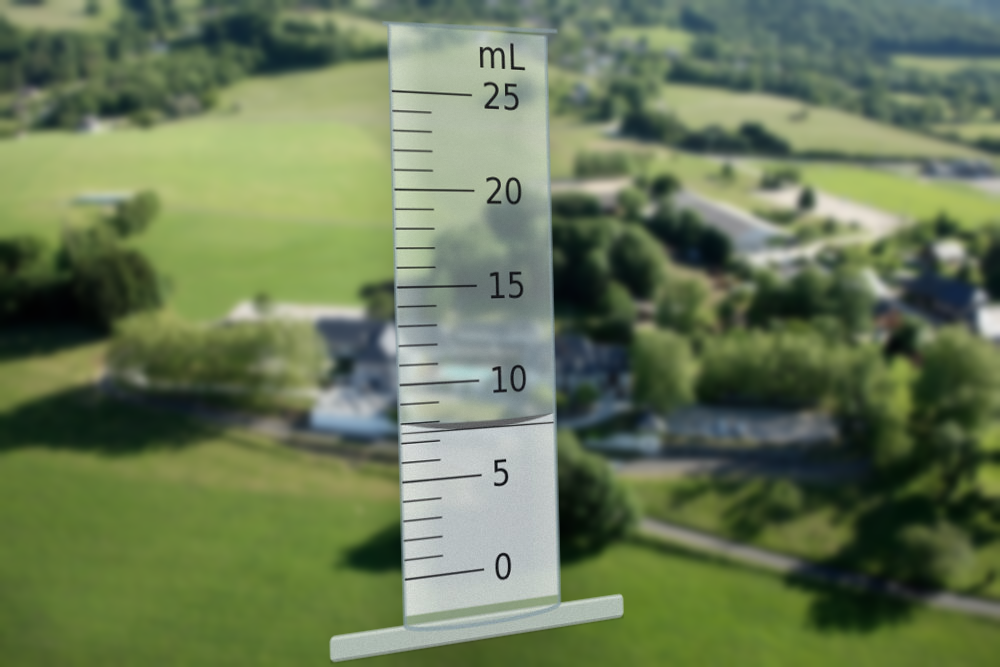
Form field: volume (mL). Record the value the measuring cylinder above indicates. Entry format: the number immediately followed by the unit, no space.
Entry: 7.5mL
